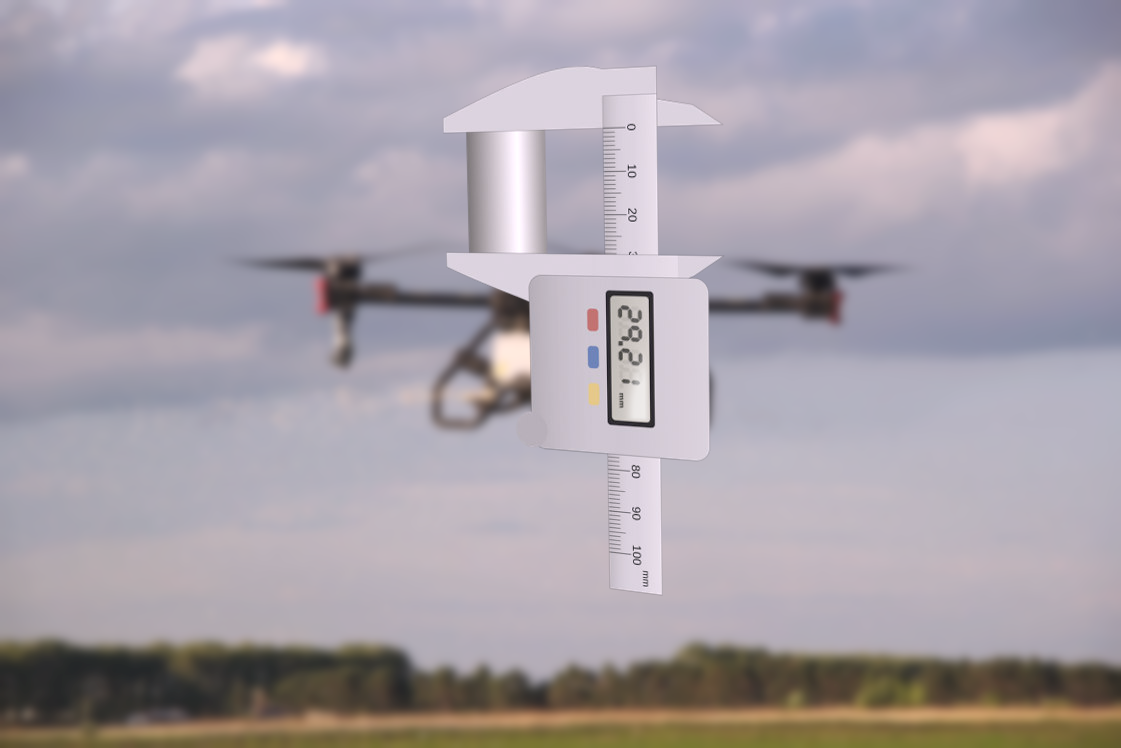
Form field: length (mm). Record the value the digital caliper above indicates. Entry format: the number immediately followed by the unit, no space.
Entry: 29.21mm
